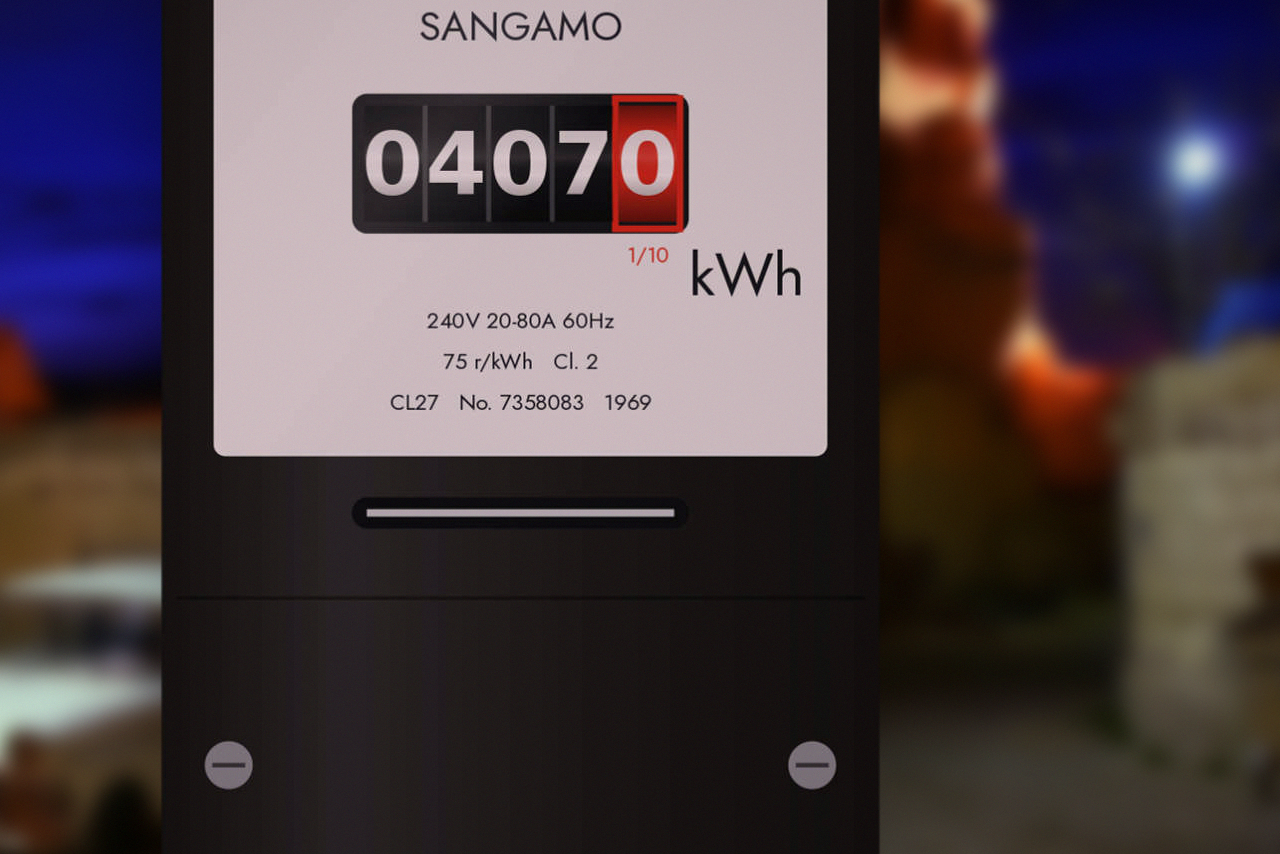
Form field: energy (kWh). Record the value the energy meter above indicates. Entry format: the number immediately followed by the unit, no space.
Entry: 407.0kWh
